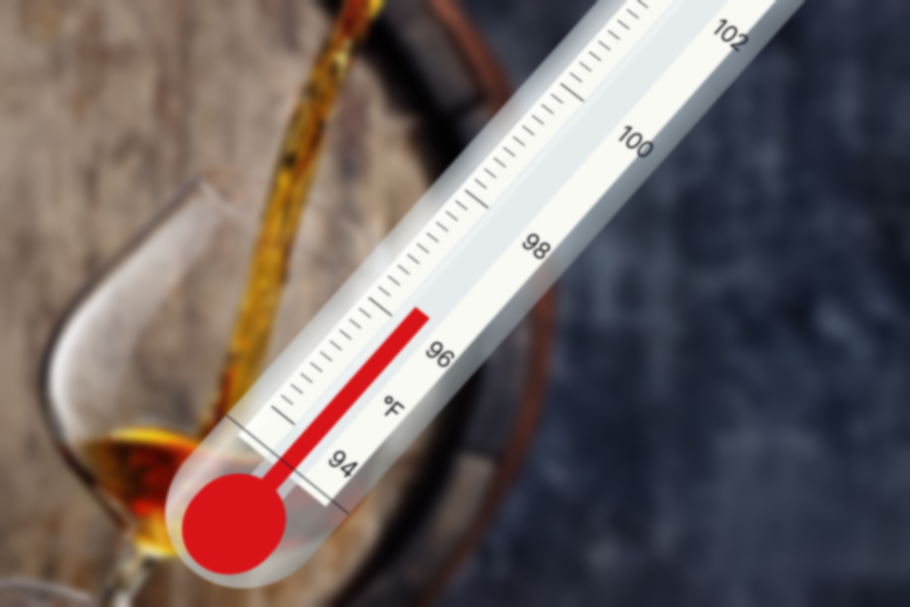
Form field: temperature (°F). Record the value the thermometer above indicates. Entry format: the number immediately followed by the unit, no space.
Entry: 96.3°F
